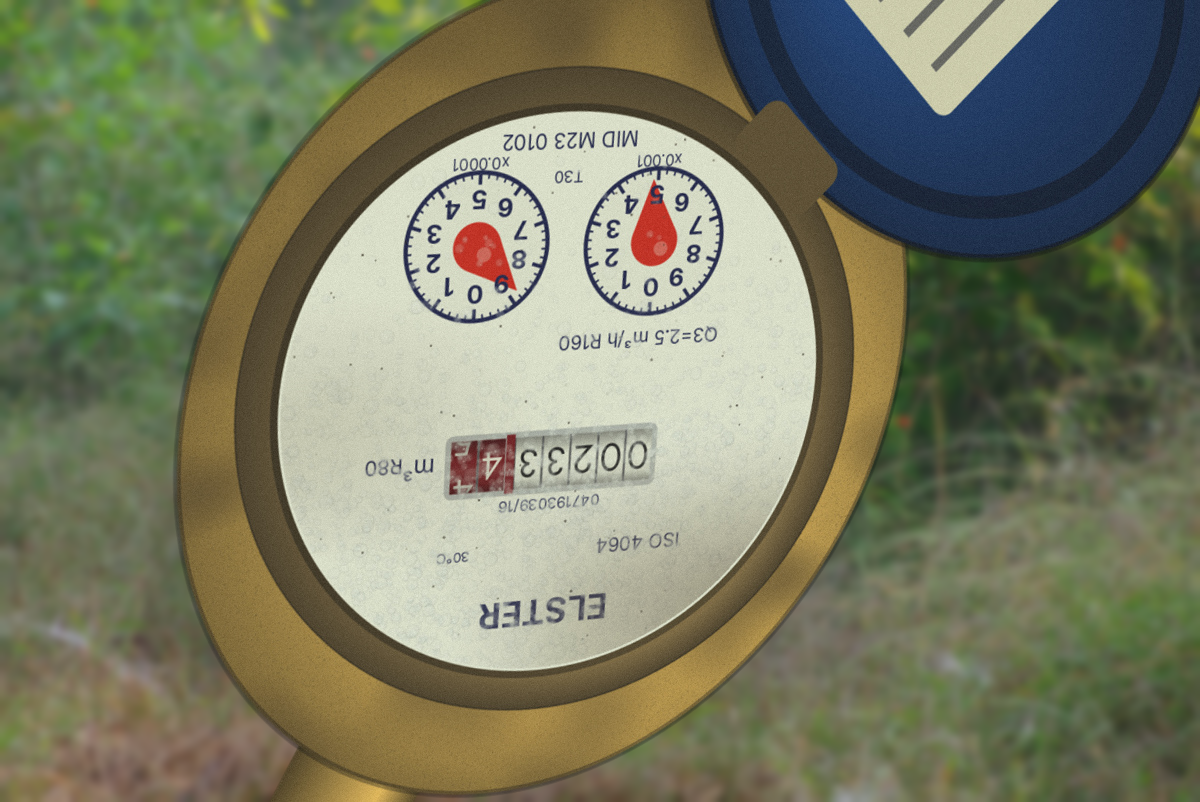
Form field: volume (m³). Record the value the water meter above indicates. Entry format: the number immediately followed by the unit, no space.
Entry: 233.4448m³
